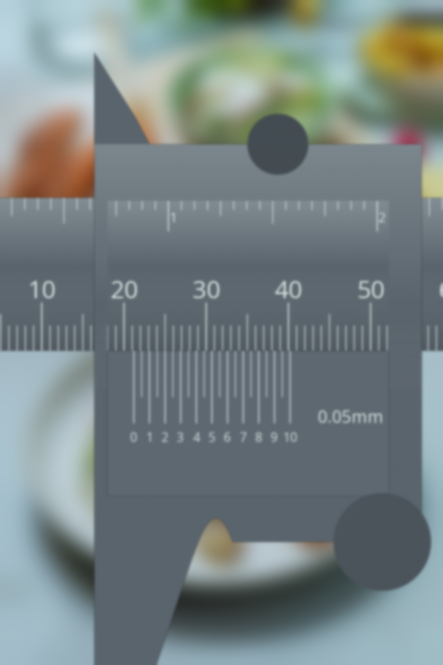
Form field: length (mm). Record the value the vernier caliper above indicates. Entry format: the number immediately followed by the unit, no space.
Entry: 21.2mm
